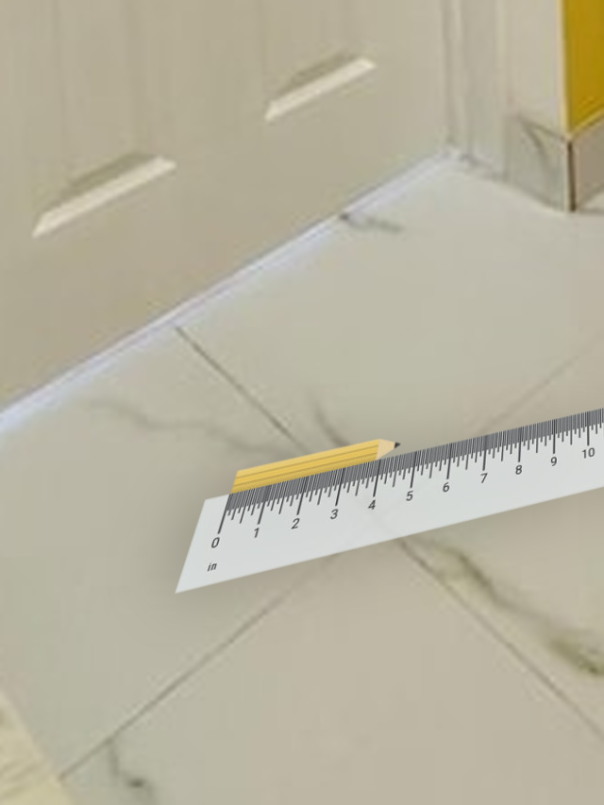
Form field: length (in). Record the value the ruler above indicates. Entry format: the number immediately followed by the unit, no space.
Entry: 4.5in
